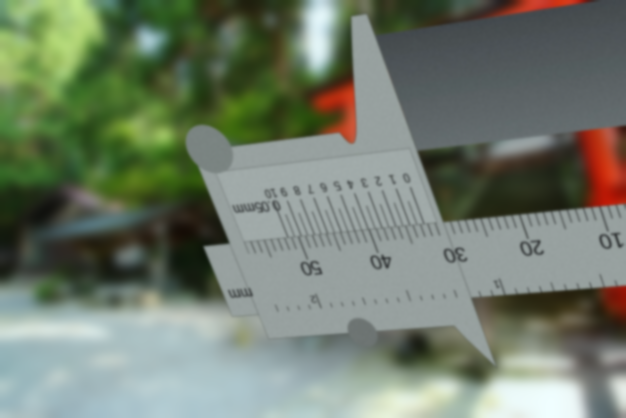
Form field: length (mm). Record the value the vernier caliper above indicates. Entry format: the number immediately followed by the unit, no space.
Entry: 32.5mm
